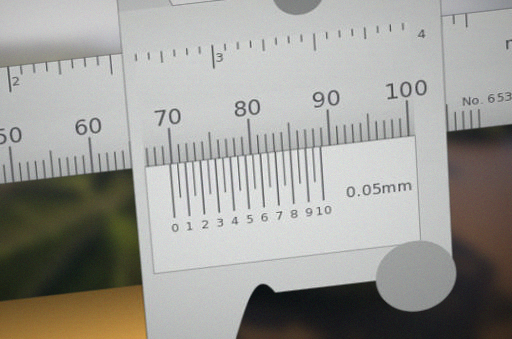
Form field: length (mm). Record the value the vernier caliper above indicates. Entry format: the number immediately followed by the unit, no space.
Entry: 69.8mm
